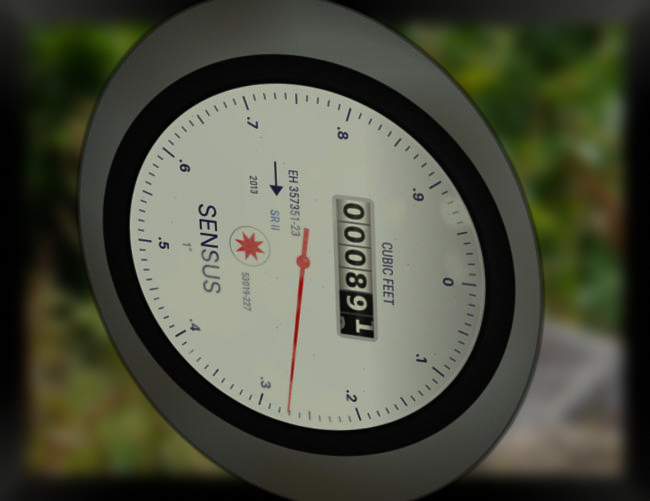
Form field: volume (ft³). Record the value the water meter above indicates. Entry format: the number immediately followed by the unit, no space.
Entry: 891.27ft³
